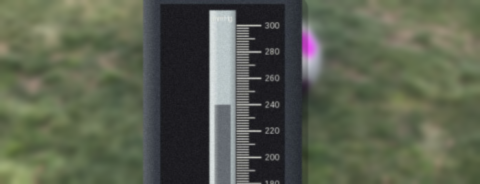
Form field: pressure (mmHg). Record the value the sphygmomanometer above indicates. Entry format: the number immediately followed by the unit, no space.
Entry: 240mmHg
